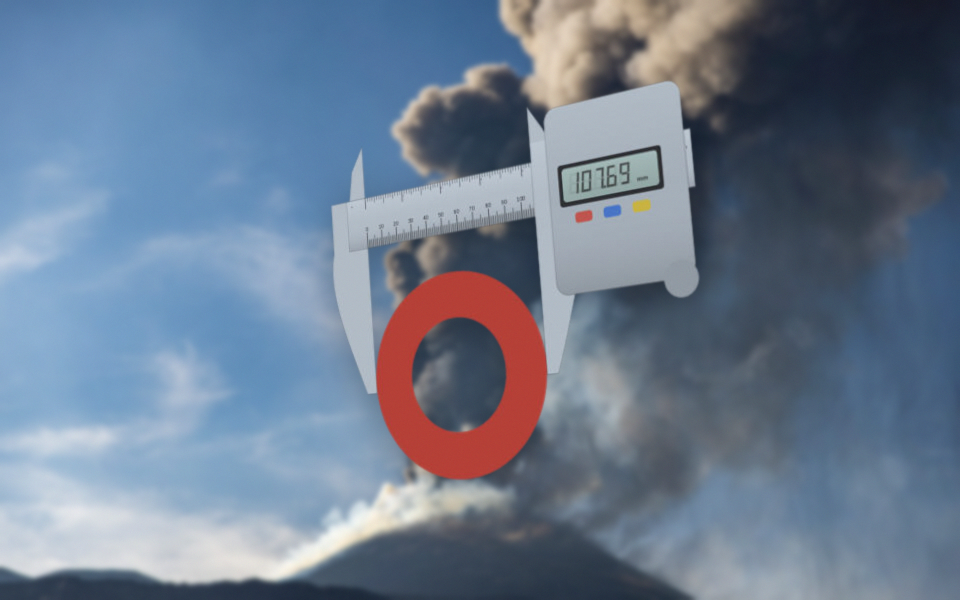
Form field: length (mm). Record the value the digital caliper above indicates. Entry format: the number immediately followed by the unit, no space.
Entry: 107.69mm
